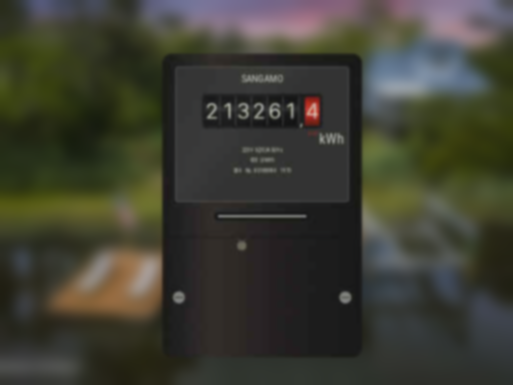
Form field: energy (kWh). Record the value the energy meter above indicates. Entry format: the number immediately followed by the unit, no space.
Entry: 213261.4kWh
